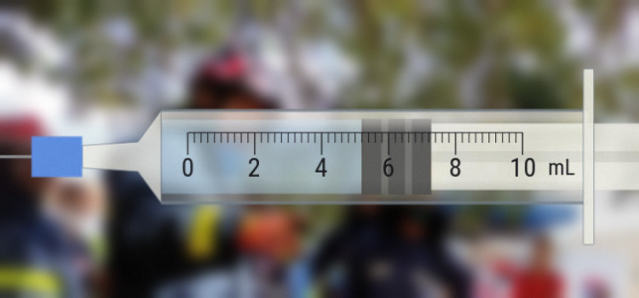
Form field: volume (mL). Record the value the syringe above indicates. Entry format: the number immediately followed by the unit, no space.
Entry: 5.2mL
